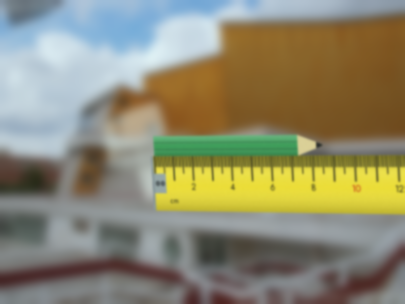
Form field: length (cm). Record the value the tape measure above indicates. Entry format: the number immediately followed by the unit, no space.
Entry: 8.5cm
